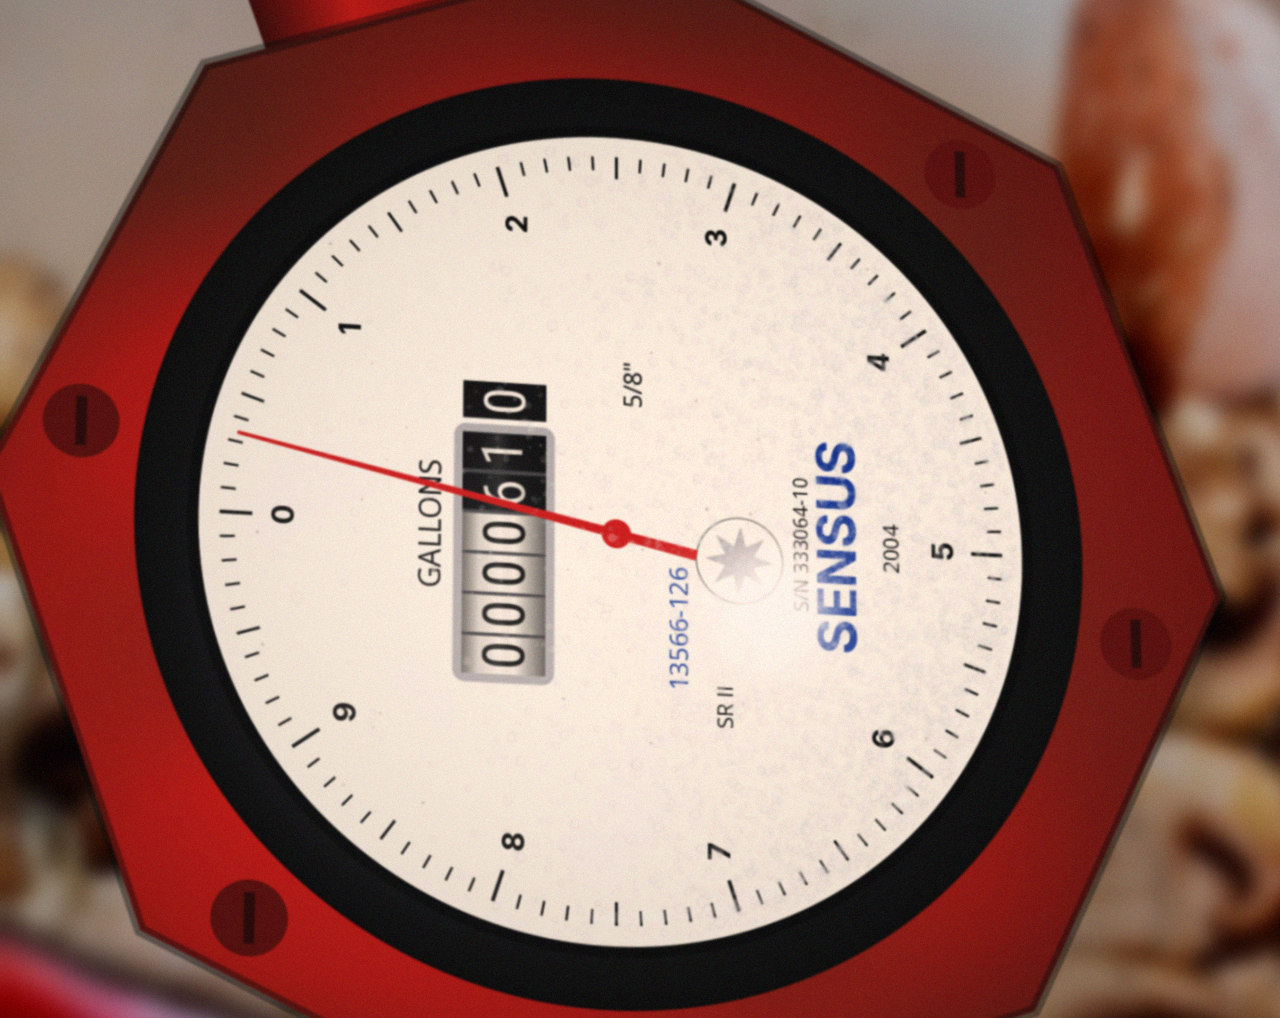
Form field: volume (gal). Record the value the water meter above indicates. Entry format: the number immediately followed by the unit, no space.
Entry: 610.3gal
